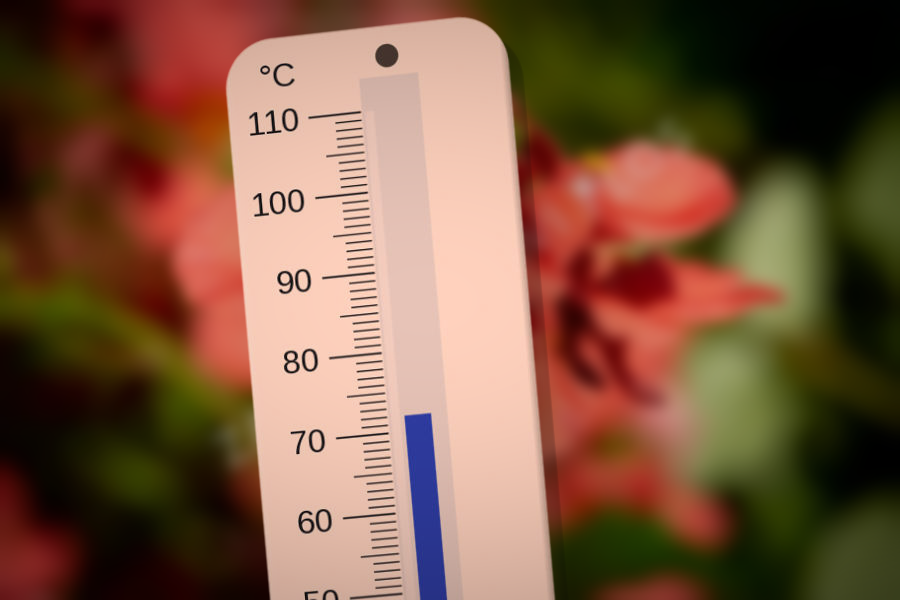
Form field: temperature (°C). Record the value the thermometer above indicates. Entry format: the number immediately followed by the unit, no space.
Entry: 72°C
